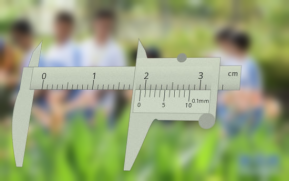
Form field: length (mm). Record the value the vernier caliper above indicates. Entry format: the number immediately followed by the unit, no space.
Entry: 19.2mm
